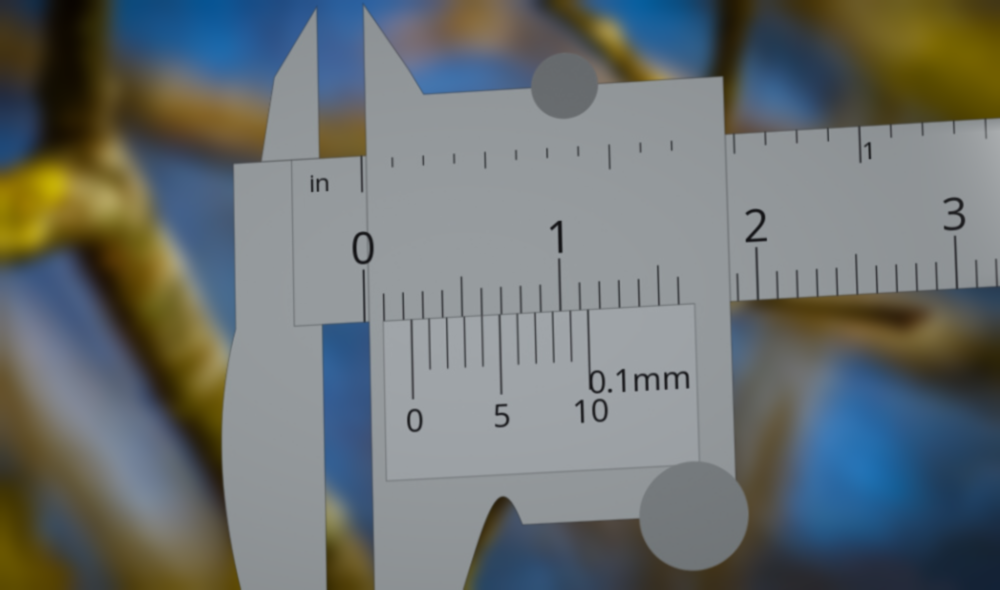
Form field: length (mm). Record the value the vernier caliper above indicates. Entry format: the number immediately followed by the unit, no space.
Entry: 2.4mm
